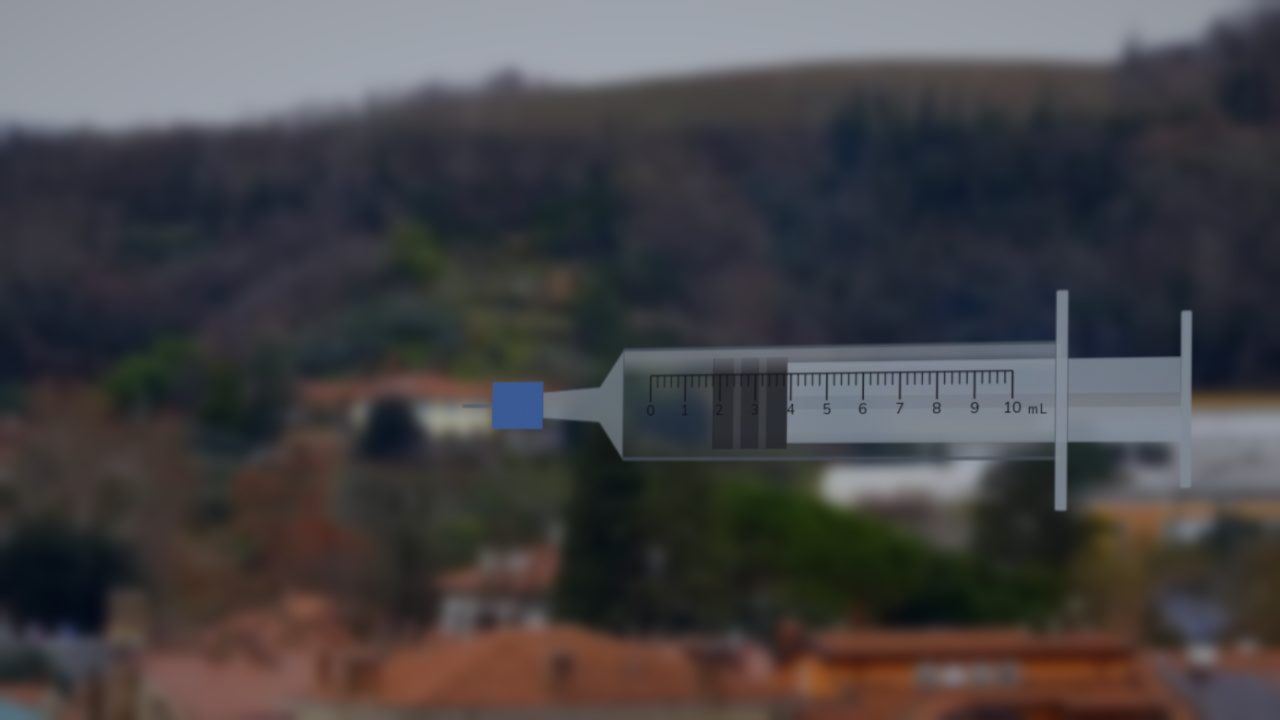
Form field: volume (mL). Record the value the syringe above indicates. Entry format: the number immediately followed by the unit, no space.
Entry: 1.8mL
